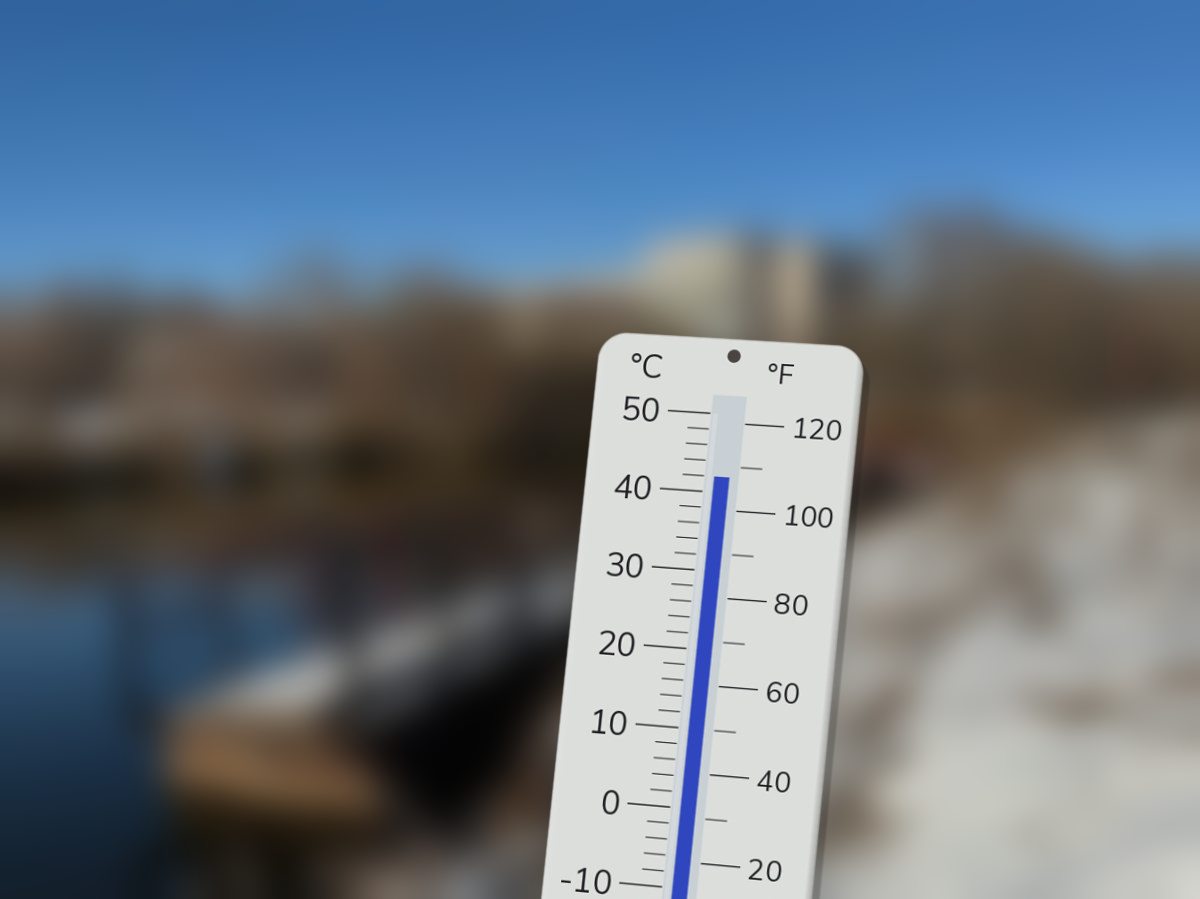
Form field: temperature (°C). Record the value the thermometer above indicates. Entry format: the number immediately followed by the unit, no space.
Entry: 42°C
